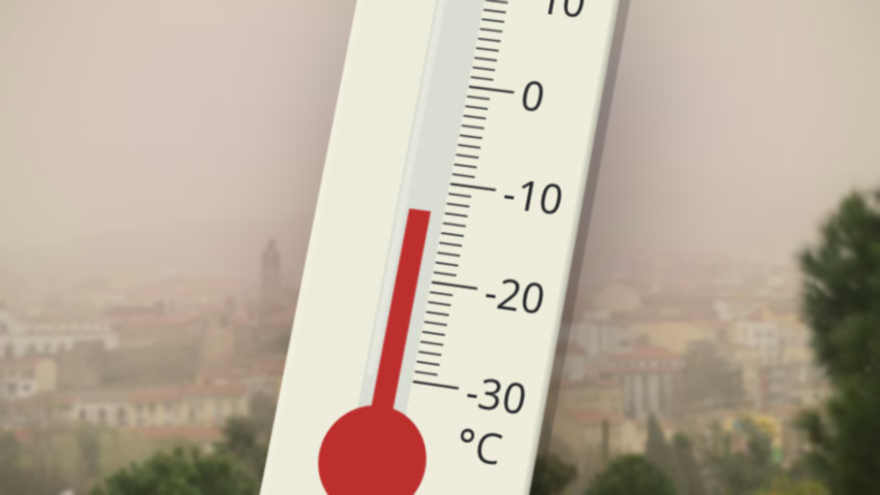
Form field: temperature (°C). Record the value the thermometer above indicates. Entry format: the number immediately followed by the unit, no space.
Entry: -13°C
